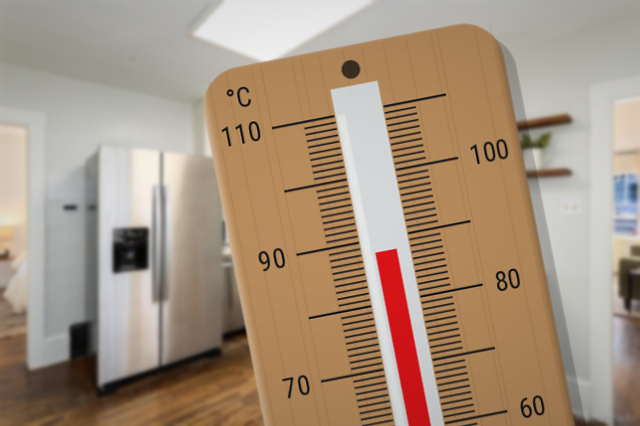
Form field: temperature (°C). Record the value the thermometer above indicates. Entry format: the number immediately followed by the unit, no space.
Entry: 88°C
